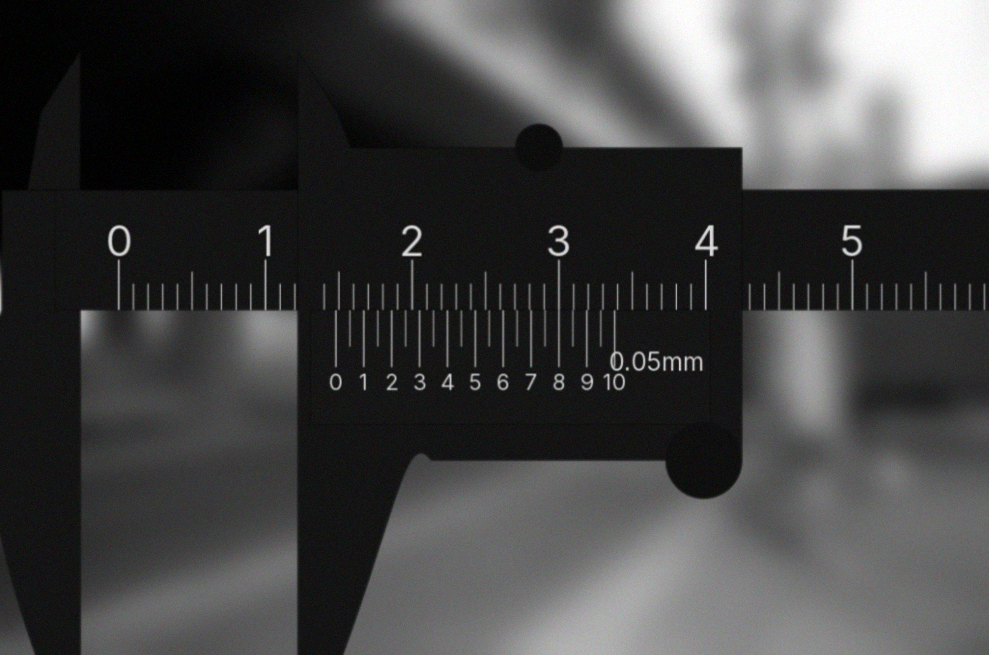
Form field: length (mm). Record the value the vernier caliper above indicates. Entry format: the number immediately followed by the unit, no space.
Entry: 14.8mm
